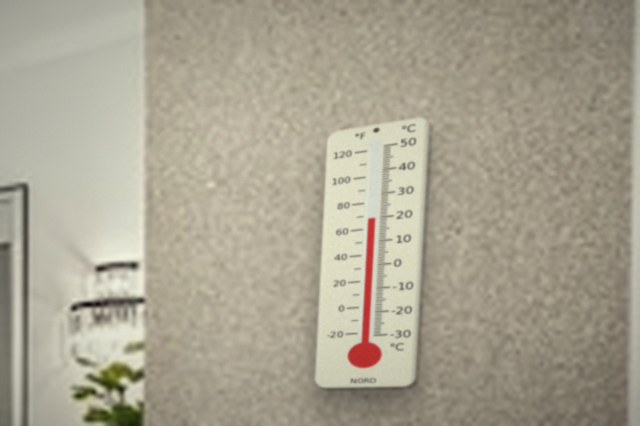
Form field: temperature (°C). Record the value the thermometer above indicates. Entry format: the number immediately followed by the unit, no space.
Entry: 20°C
